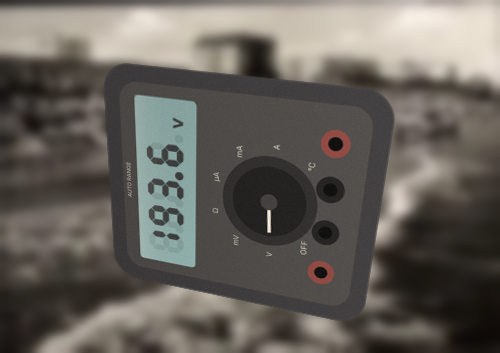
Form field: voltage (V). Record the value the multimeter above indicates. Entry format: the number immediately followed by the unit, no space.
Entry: 193.6V
